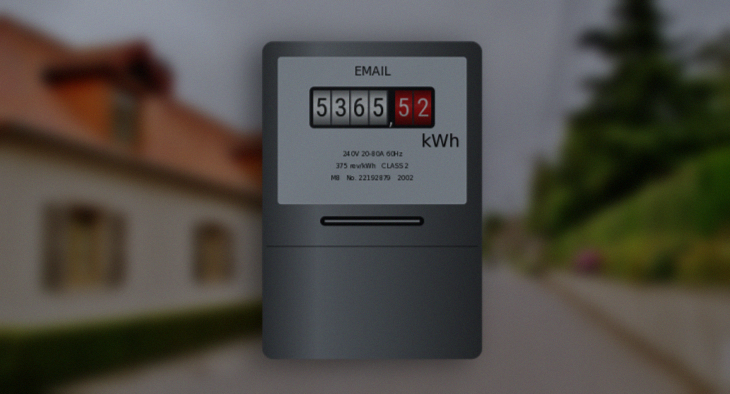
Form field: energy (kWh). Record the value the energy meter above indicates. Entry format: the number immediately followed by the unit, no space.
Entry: 5365.52kWh
